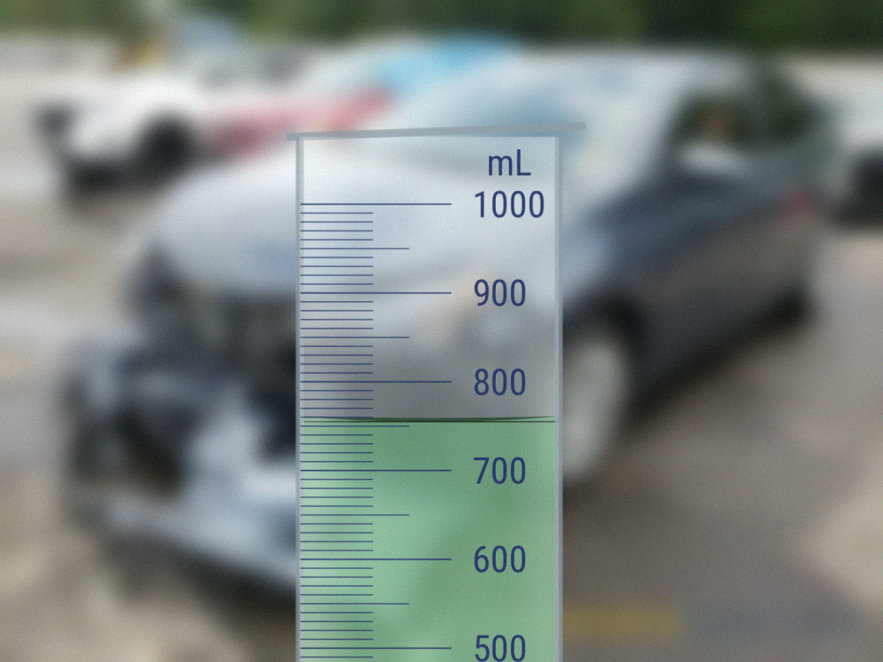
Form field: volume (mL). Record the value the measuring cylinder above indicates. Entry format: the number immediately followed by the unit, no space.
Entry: 755mL
